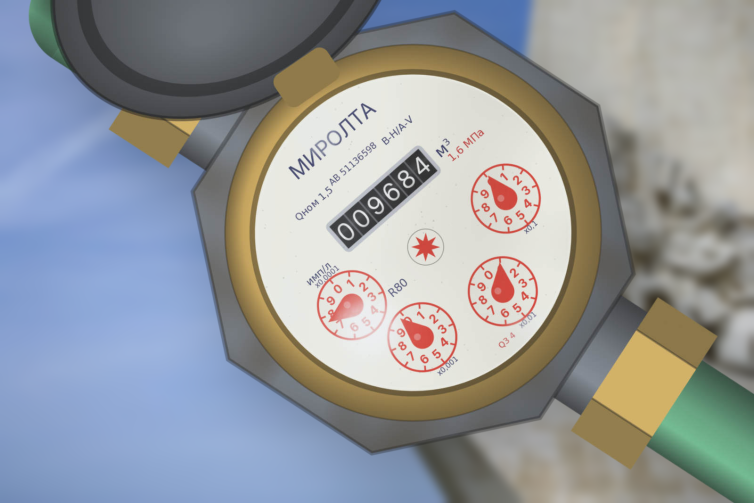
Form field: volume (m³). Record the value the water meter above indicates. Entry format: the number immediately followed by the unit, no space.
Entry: 9684.0097m³
